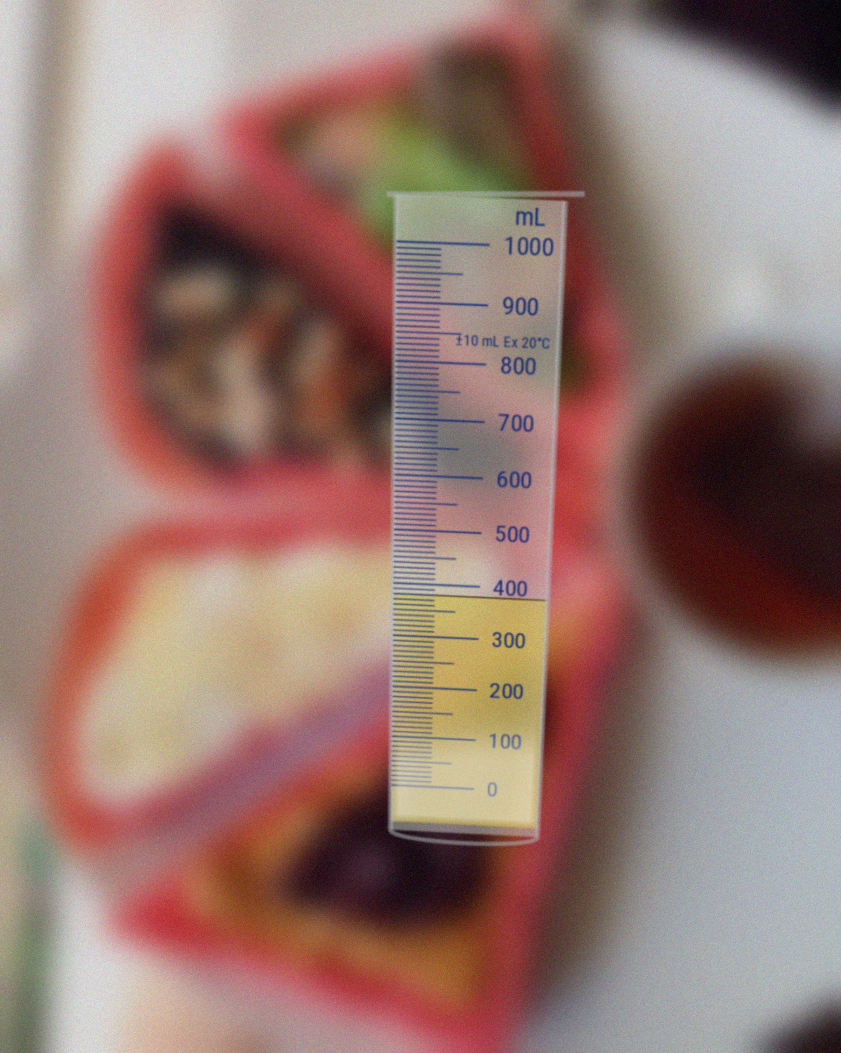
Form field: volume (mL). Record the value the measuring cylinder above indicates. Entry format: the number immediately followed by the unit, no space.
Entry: 380mL
